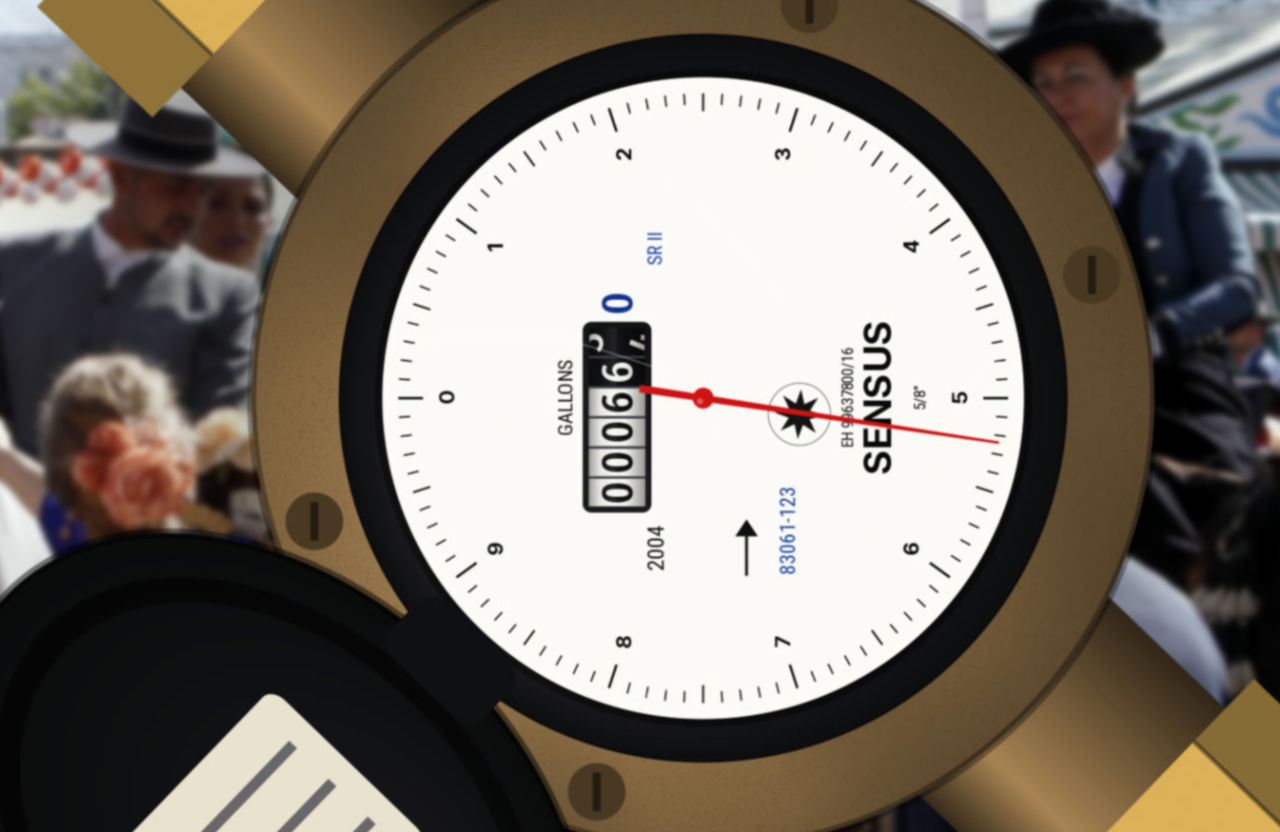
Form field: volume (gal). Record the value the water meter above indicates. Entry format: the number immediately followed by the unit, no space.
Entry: 6635.2gal
